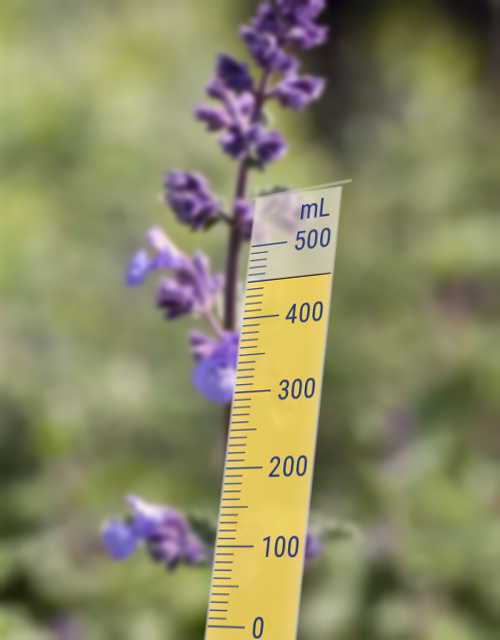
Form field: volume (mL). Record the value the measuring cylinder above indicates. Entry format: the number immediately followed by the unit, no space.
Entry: 450mL
